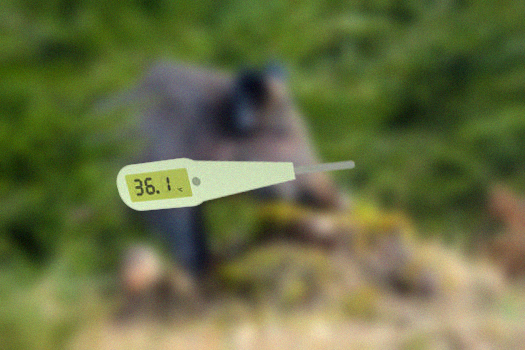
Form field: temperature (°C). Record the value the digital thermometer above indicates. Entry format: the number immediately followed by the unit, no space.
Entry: 36.1°C
